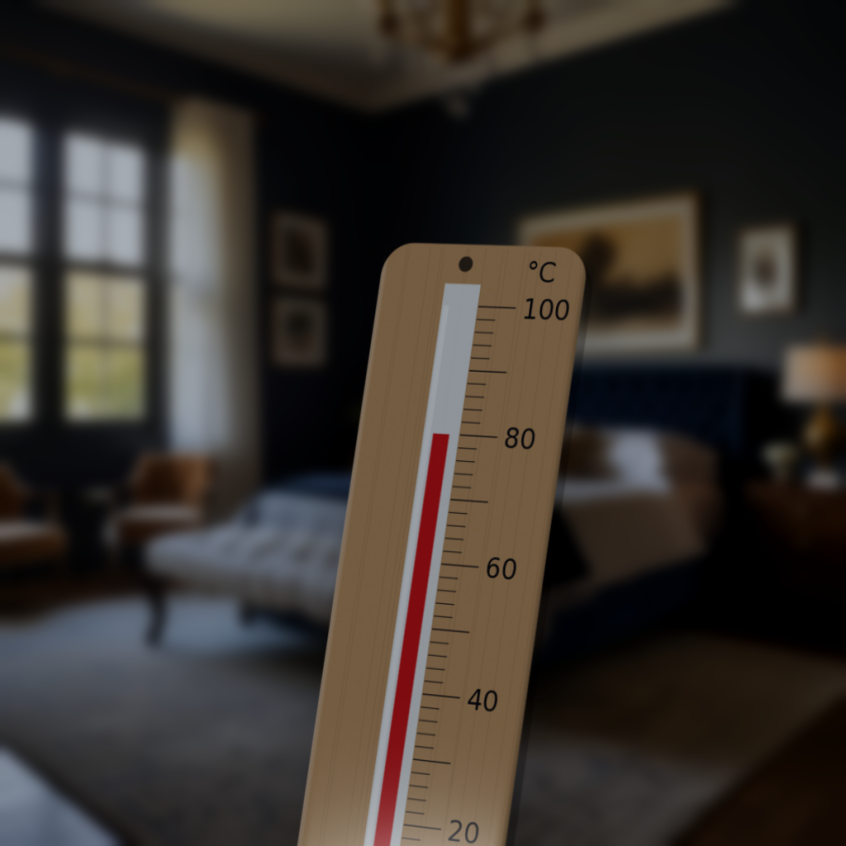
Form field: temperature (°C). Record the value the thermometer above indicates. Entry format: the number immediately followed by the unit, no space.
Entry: 80°C
